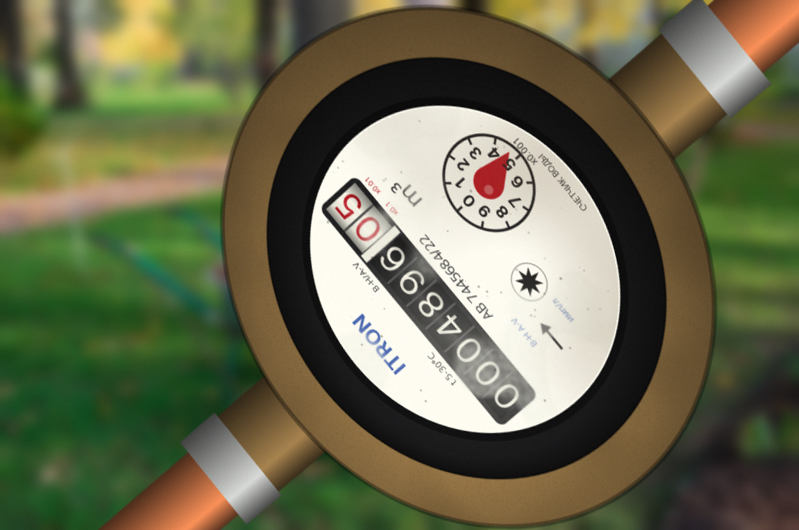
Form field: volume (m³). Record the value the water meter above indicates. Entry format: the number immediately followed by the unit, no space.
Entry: 4896.054m³
